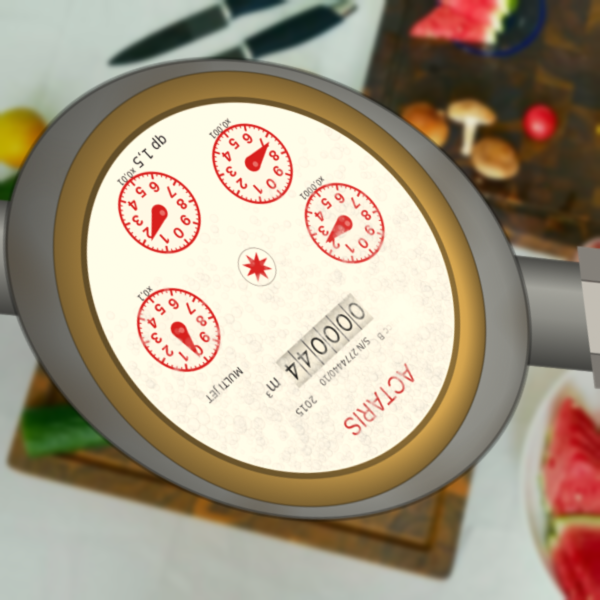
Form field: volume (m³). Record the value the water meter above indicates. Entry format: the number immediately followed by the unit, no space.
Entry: 44.0172m³
